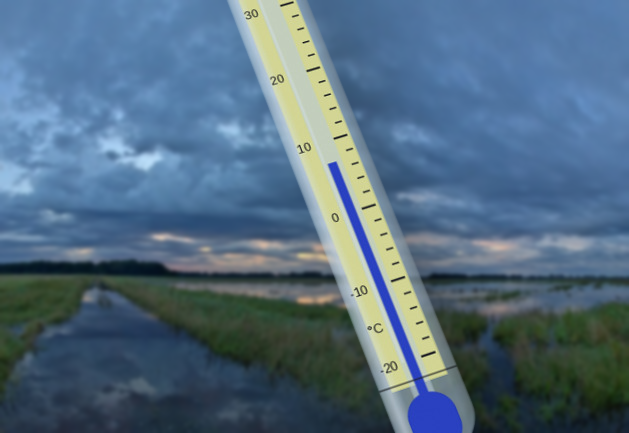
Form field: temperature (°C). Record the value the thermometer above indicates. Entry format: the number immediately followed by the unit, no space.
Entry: 7°C
